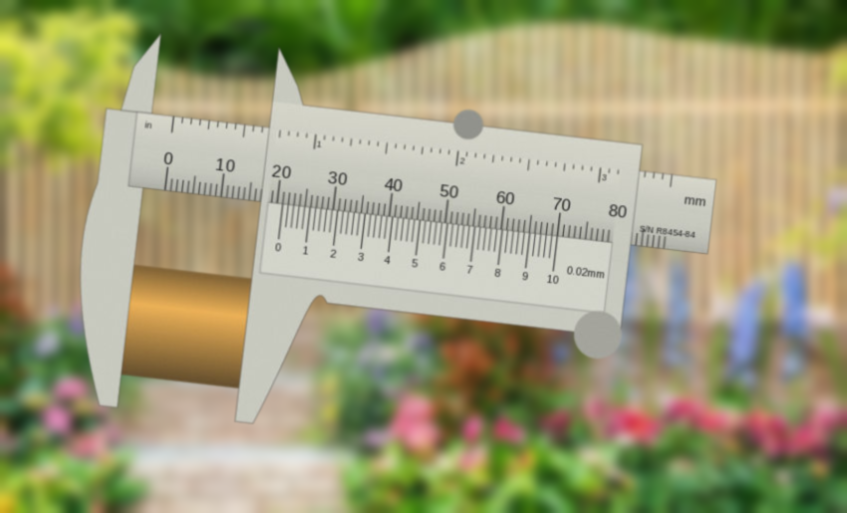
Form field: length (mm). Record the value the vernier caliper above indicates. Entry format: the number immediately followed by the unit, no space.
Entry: 21.0mm
